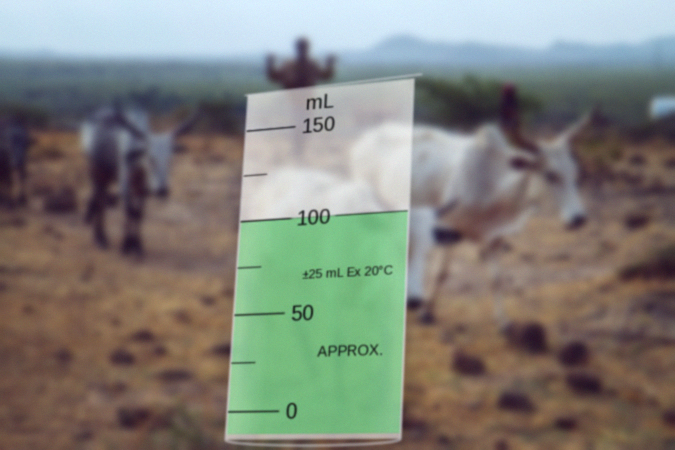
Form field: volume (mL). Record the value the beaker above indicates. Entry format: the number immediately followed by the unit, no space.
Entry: 100mL
